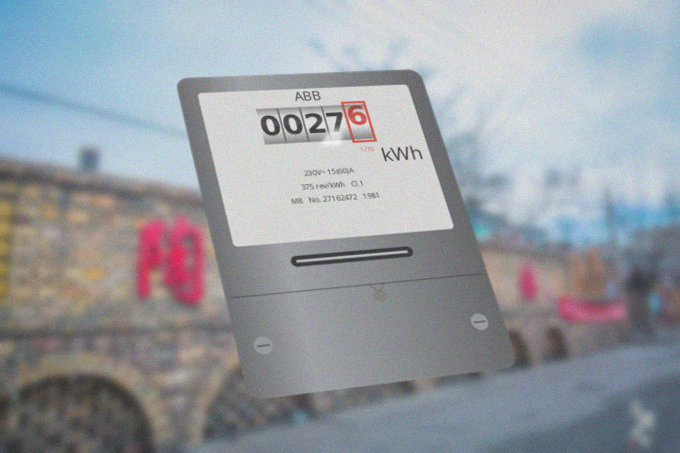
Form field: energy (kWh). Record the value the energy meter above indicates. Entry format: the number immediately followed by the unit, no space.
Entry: 27.6kWh
